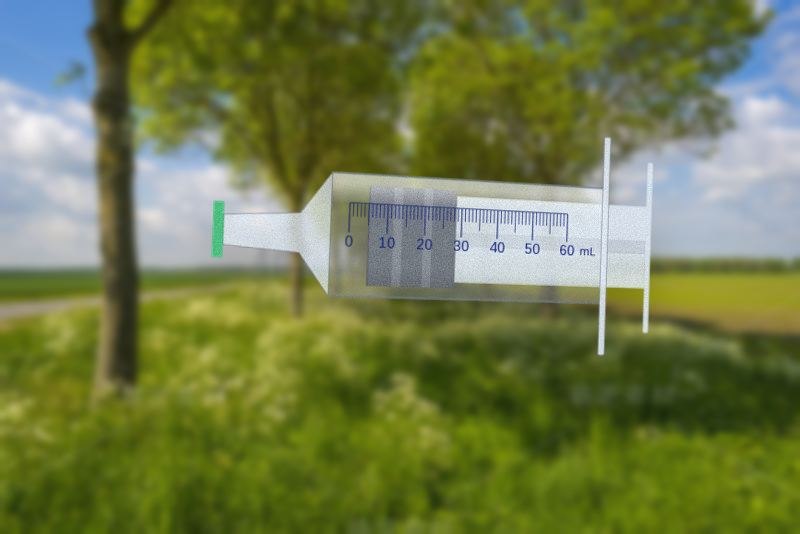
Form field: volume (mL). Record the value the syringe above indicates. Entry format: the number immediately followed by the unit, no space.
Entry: 5mL
